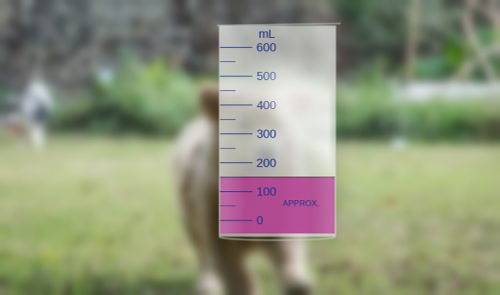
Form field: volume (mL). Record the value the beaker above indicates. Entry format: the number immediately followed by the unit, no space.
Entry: 150mL
